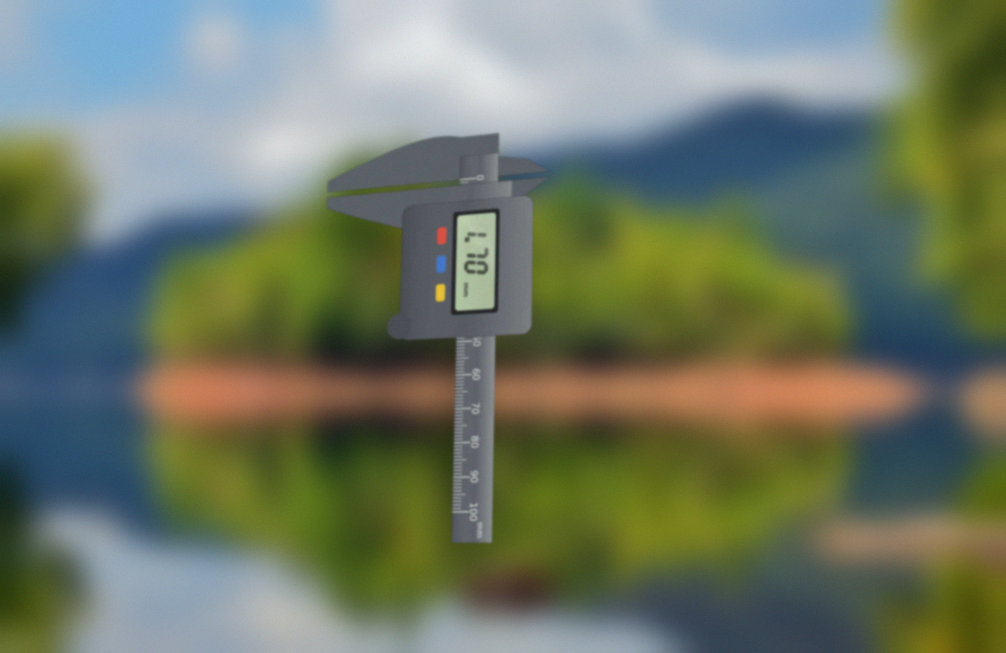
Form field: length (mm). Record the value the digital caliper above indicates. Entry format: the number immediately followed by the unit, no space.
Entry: 1.70mm
